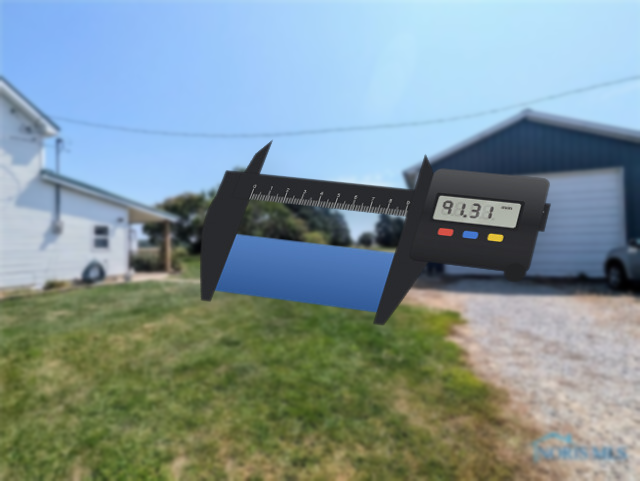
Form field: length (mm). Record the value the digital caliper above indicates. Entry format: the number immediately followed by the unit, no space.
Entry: 91.31mm
